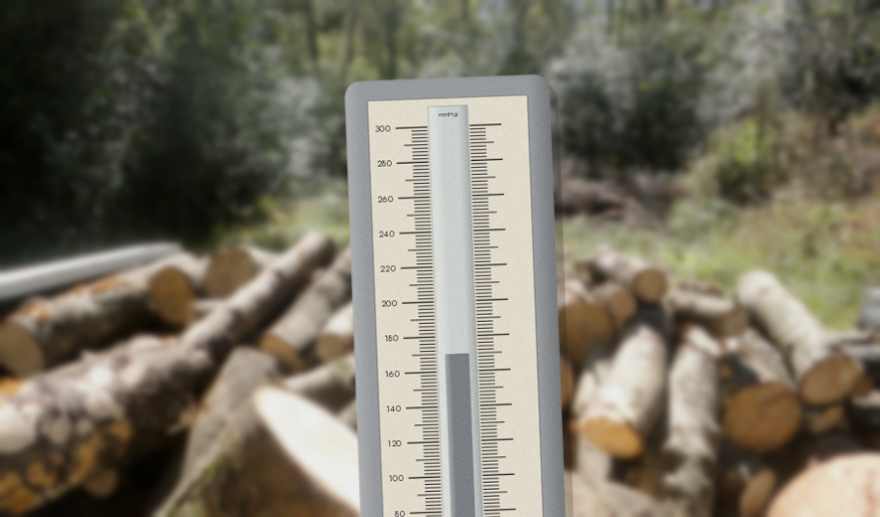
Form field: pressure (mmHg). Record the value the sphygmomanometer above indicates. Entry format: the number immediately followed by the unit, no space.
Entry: 170mmHg
